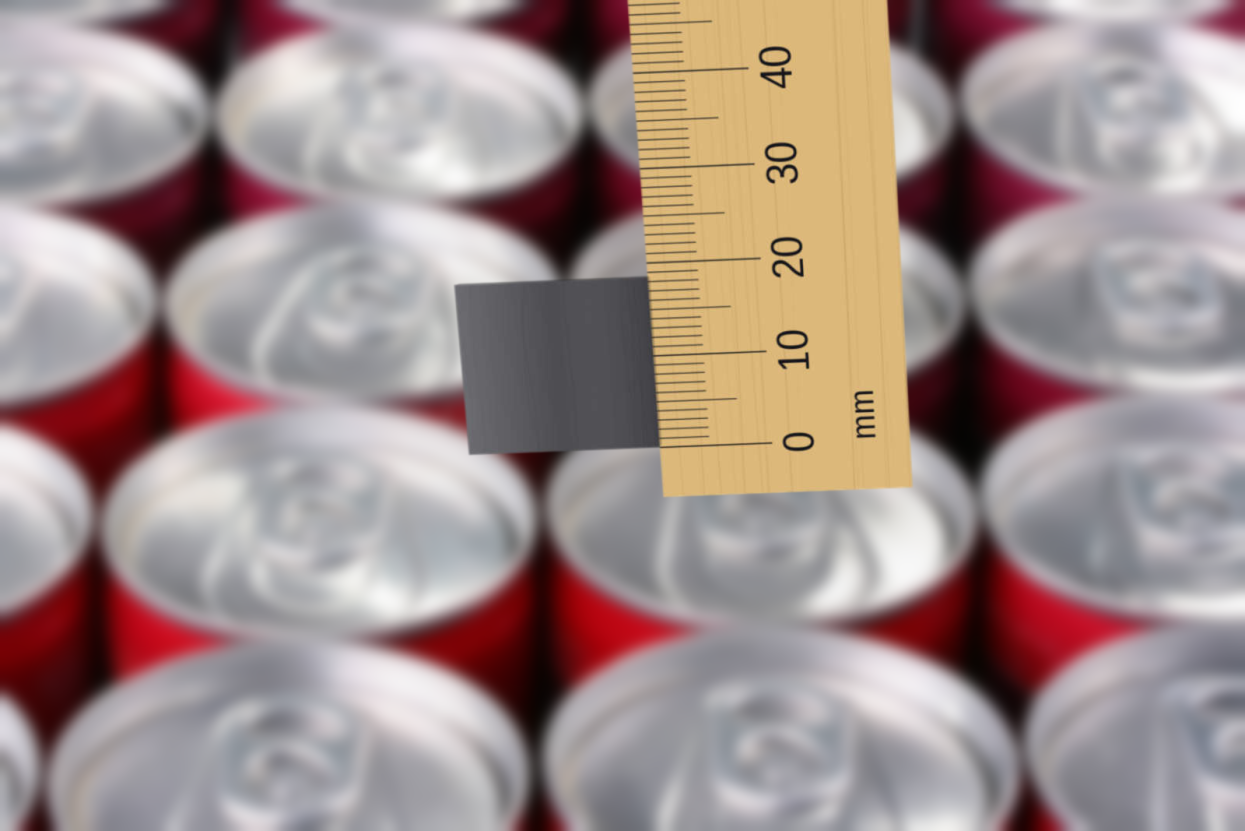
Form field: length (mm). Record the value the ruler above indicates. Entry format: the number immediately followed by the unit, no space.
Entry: 18.5mm
